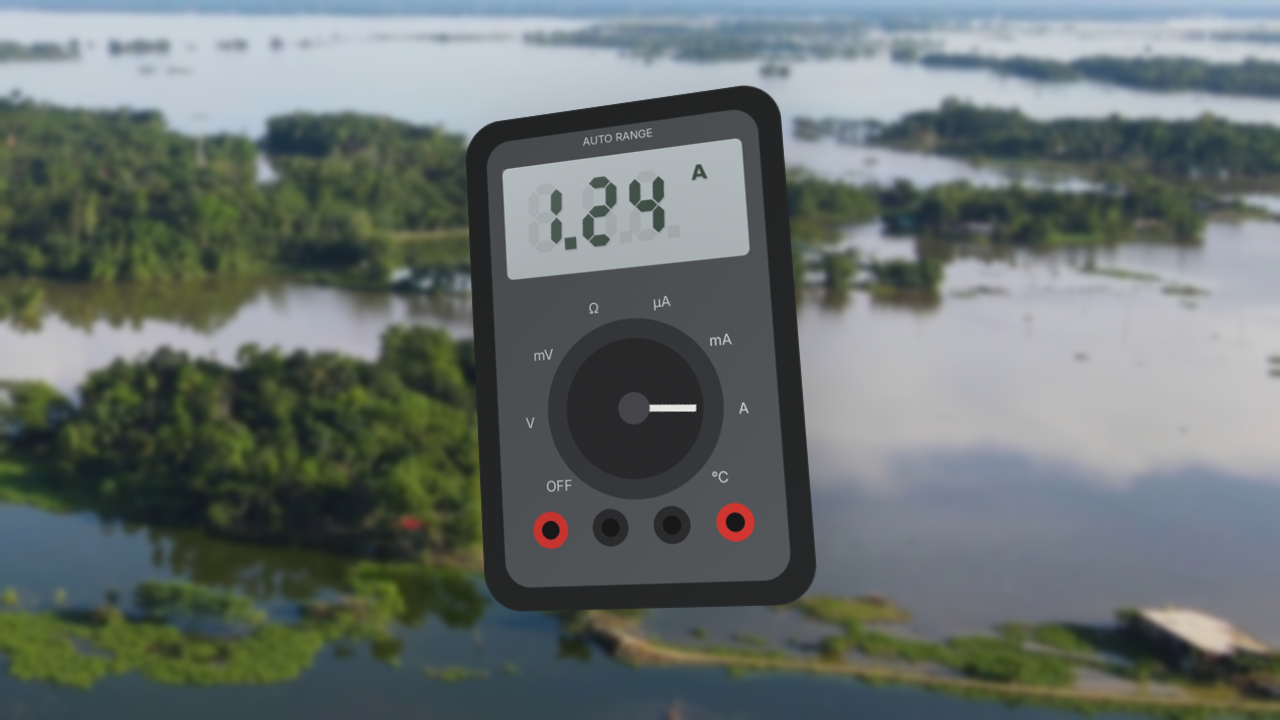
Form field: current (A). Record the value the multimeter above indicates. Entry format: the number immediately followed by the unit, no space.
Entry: 1.24A
